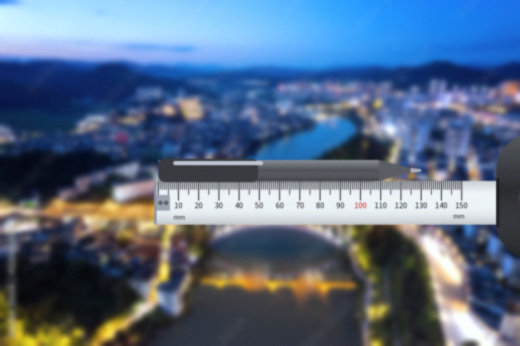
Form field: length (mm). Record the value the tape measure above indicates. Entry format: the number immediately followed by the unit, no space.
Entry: 130mm
